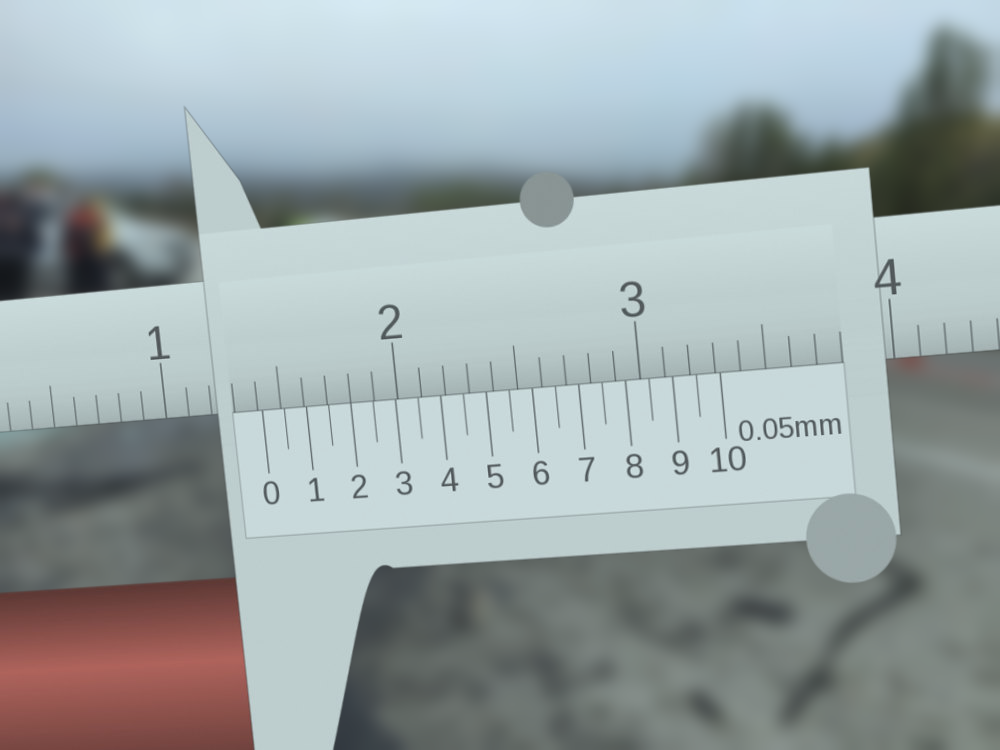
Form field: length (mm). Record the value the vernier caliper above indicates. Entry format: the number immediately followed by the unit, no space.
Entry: 14.2mm
